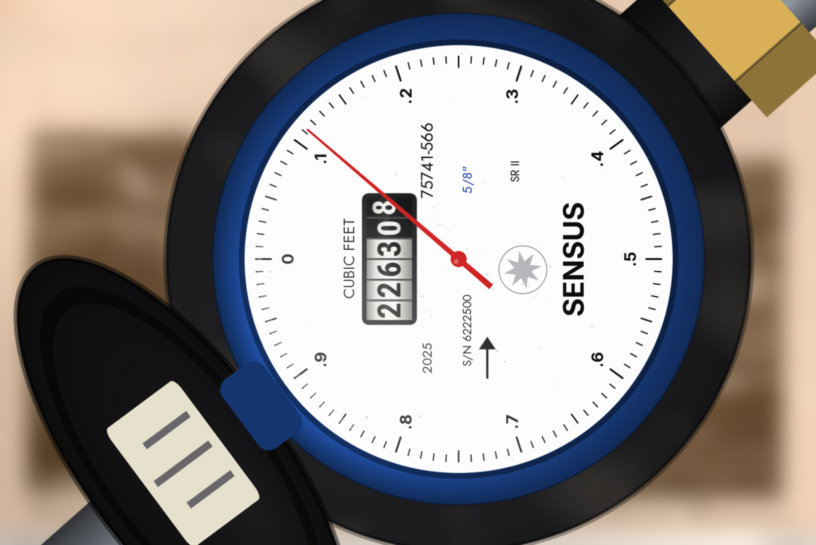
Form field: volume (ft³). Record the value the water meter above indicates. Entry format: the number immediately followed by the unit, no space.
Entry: 226308.11ft³
